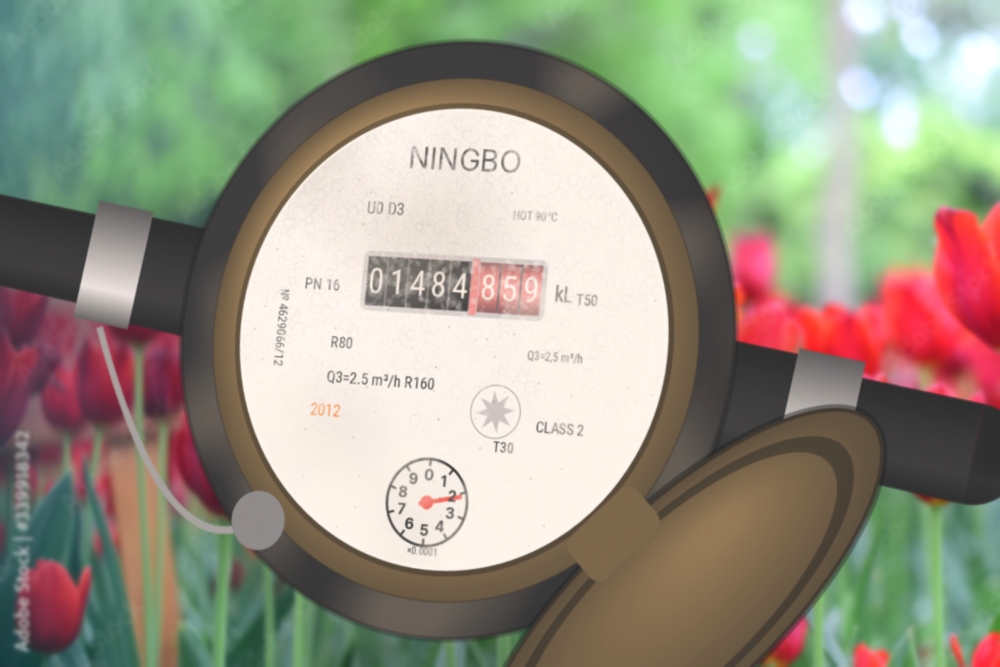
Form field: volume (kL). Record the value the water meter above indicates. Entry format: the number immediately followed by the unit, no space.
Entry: 1484.8592kL
